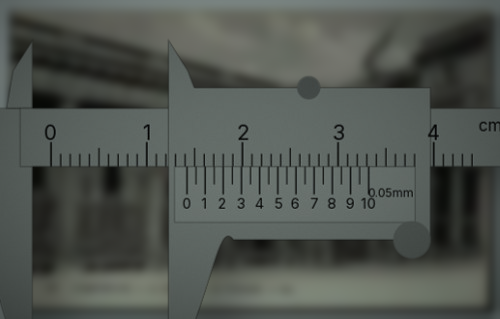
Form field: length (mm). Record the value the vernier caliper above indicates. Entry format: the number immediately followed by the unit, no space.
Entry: 14.2mm
